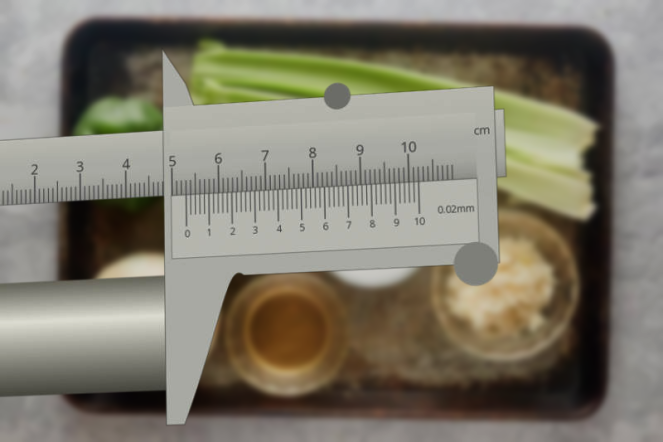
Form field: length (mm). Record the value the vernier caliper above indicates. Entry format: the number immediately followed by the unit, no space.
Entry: 53.0mm
